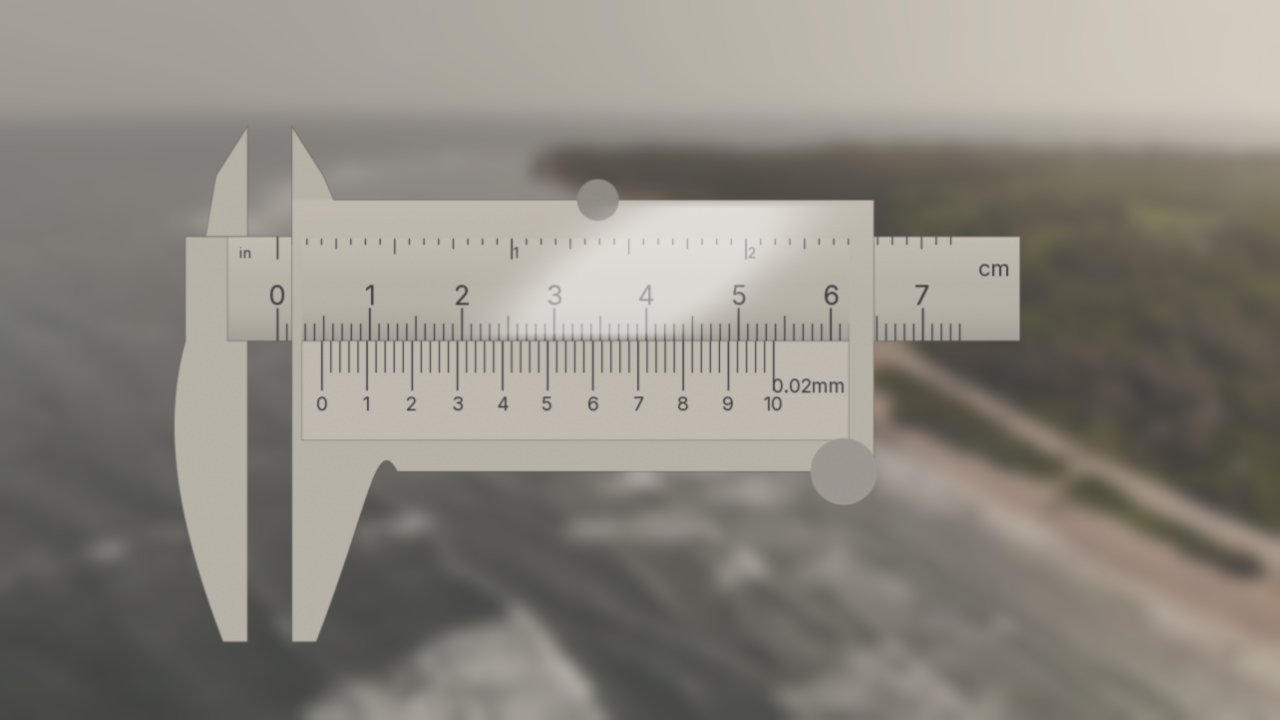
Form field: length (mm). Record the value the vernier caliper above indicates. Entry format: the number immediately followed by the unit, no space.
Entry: 4.8mm
